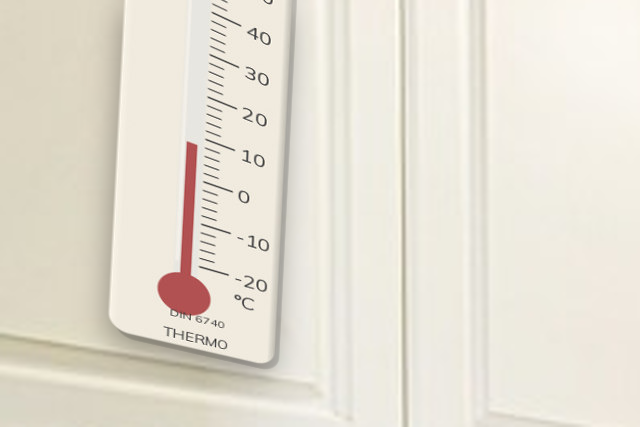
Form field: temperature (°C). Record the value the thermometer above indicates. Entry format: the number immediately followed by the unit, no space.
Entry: 8°C
